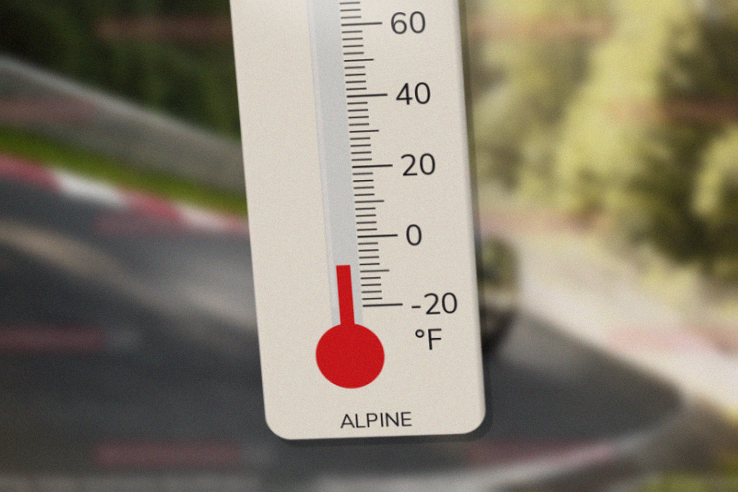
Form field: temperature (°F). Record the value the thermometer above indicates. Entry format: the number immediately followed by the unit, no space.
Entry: -8°F
